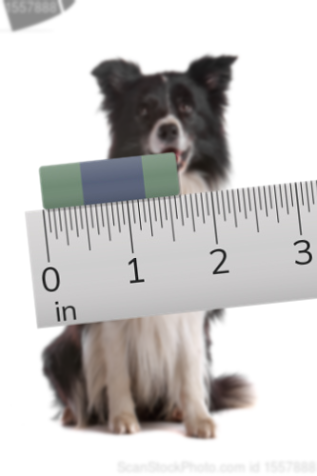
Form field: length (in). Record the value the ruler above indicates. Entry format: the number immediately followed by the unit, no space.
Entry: 1.625in
